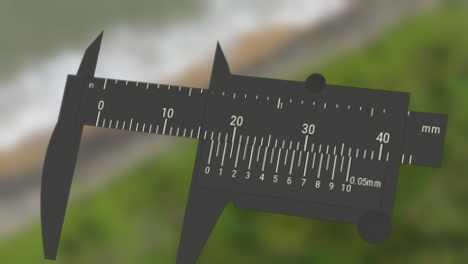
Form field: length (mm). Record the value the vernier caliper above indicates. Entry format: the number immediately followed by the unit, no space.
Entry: 17.2mm
